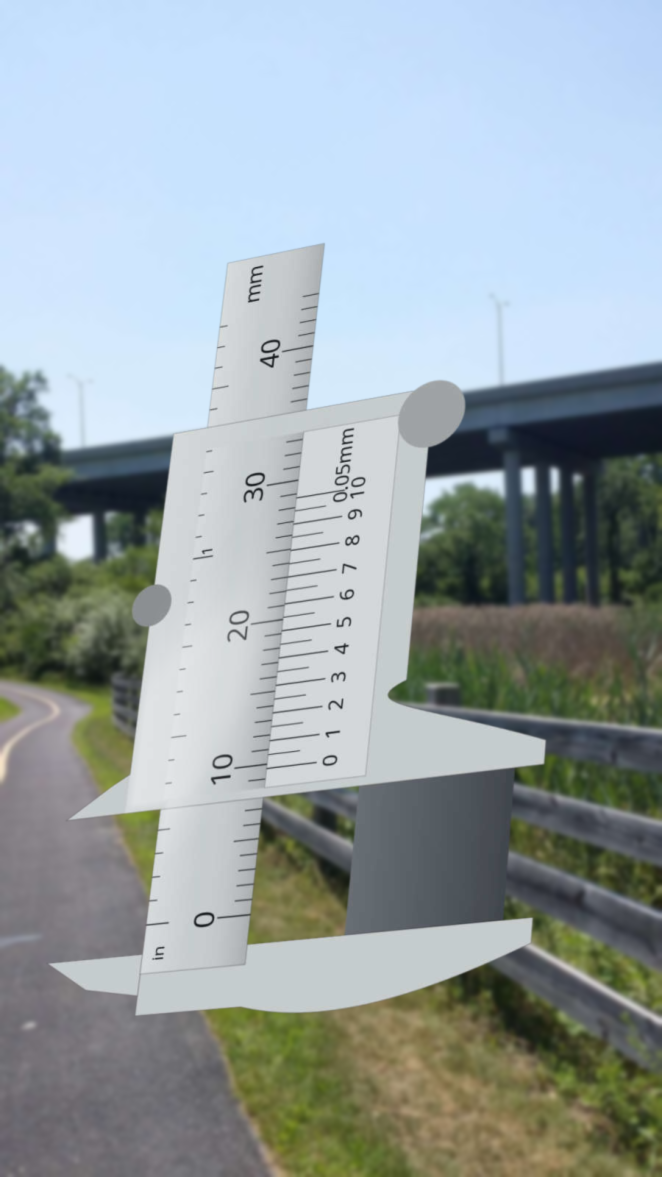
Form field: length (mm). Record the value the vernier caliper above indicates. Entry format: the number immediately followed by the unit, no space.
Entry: 9.7mm
